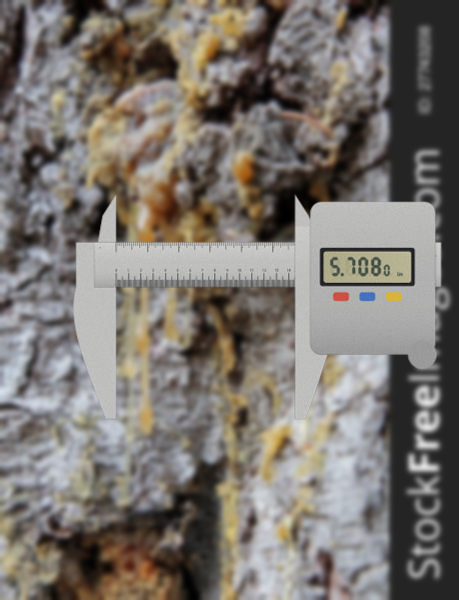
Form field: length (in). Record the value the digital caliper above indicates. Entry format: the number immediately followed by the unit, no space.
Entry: 5.7080in
